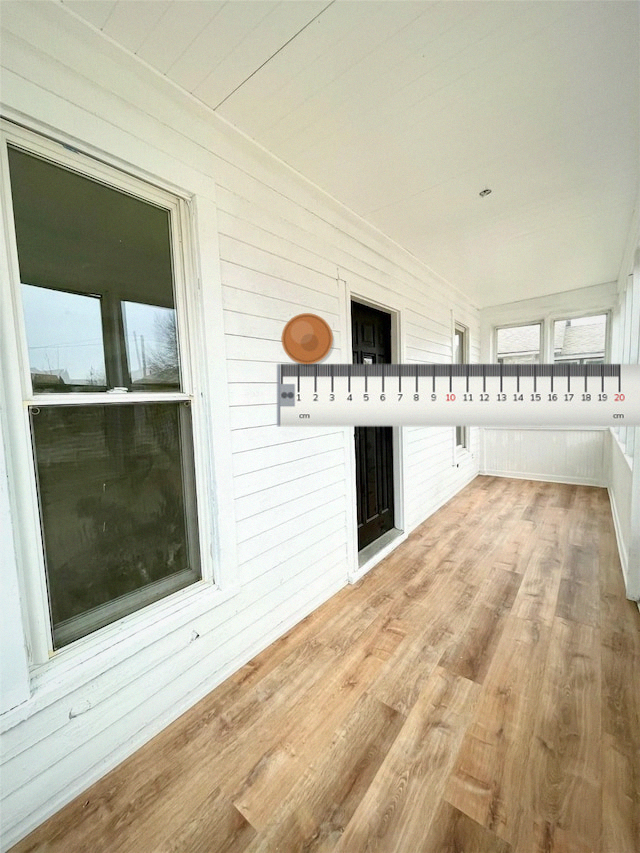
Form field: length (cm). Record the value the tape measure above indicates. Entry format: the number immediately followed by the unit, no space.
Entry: 3cm
